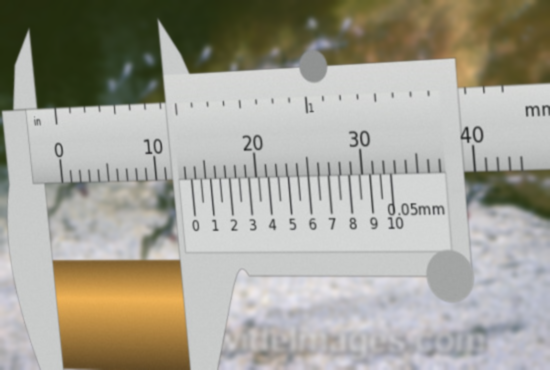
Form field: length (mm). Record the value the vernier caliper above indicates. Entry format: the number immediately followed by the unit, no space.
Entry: 13.6mm
